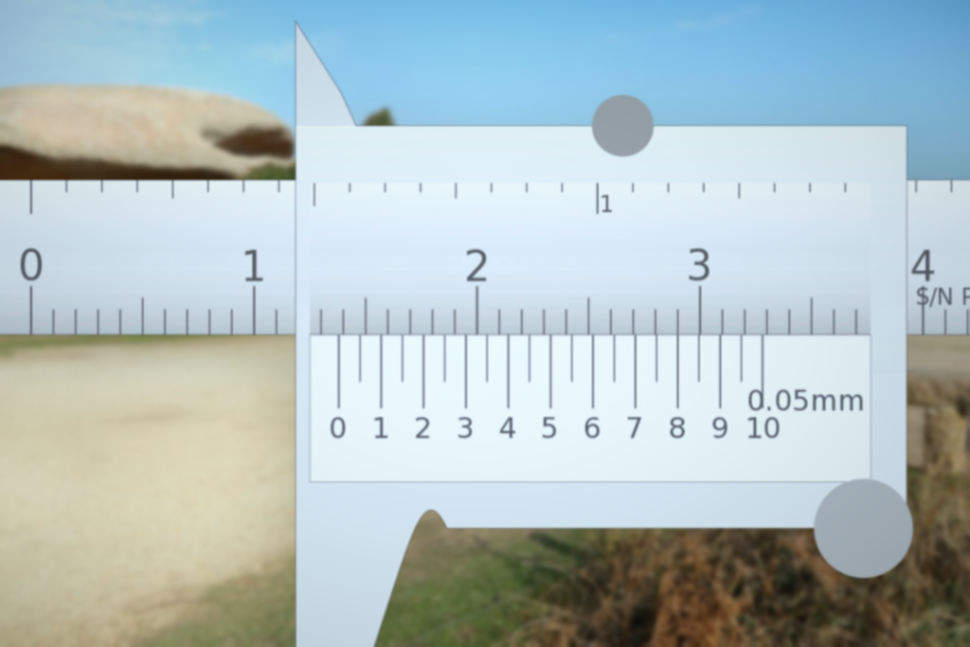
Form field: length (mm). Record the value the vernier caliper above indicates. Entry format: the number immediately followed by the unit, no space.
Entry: 13.8mm
